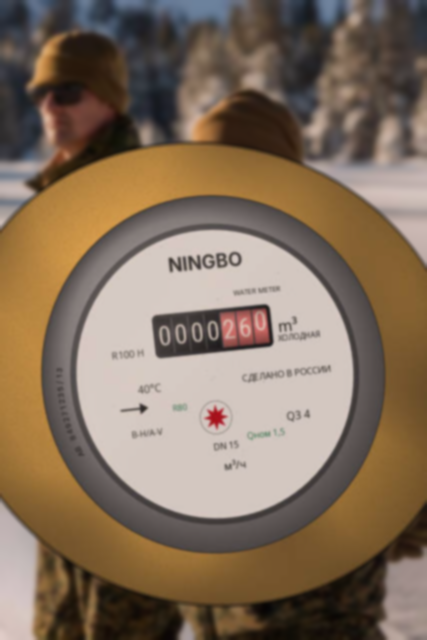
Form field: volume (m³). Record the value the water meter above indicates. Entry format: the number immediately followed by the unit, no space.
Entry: 0.260m³
